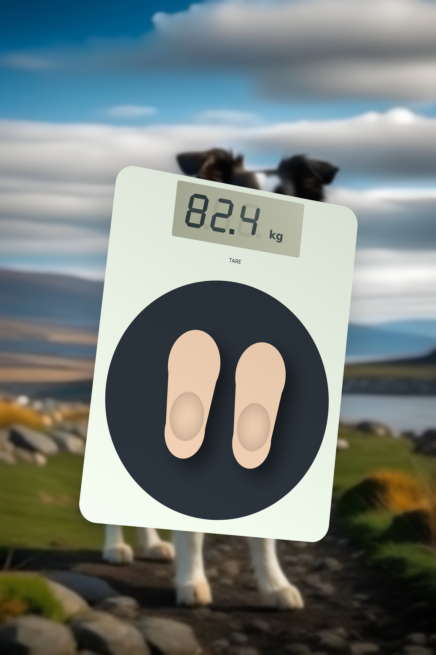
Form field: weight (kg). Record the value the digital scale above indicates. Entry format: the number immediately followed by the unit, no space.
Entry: 82.4kg
